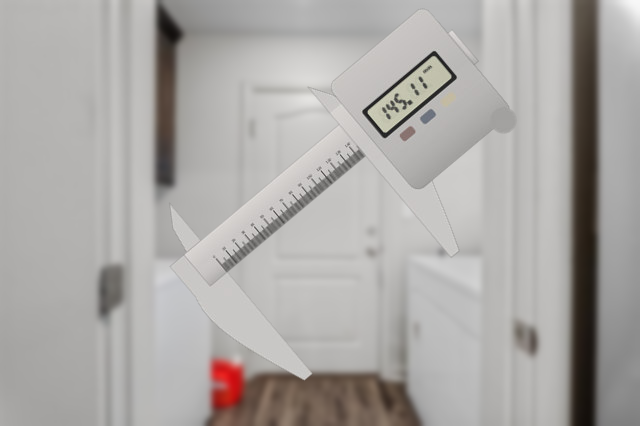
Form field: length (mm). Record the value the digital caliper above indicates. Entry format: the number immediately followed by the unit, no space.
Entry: 145.11mm
